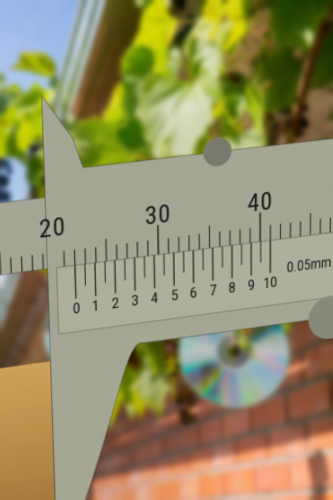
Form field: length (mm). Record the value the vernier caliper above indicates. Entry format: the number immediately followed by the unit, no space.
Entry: 22.0mm
